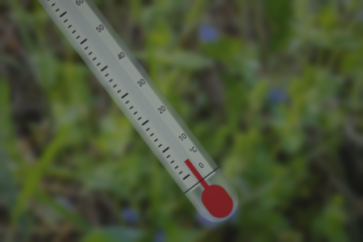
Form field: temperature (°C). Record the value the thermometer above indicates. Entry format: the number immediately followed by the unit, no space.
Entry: 4°C
